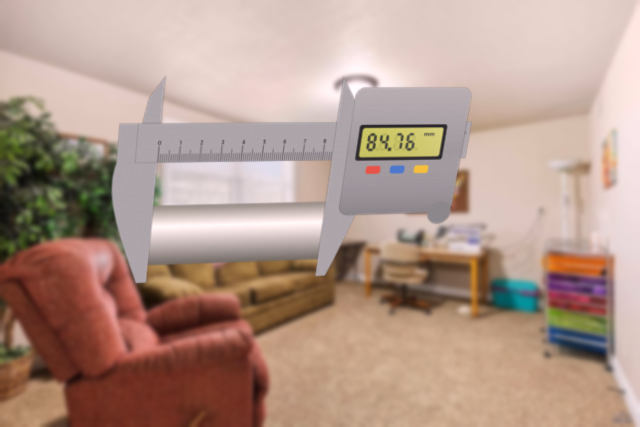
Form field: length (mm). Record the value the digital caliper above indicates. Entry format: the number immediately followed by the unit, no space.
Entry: 84.76mm
